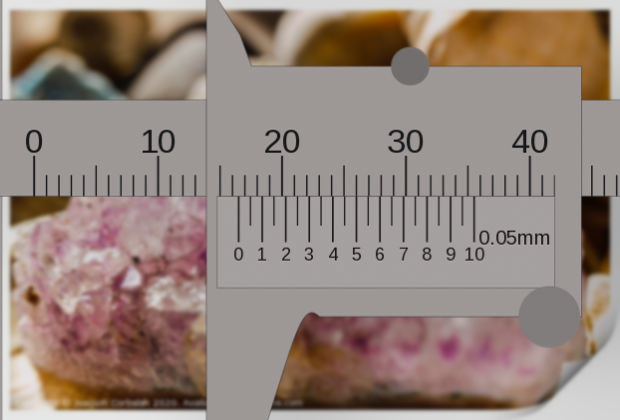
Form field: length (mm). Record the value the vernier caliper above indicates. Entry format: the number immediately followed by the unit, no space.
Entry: 16.5mm
